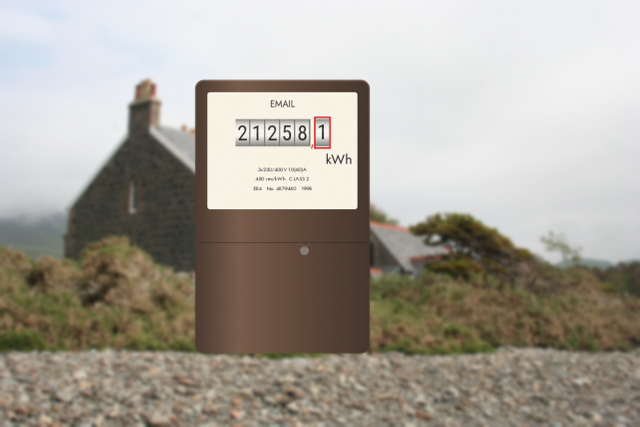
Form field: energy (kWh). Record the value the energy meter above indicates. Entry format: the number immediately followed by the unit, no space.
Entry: 21258.1kWh
